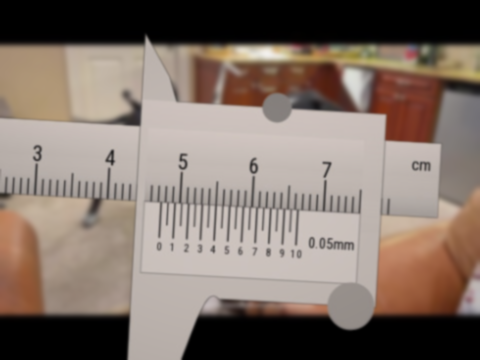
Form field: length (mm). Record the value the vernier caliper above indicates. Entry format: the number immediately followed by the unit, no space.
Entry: 47.4mm
